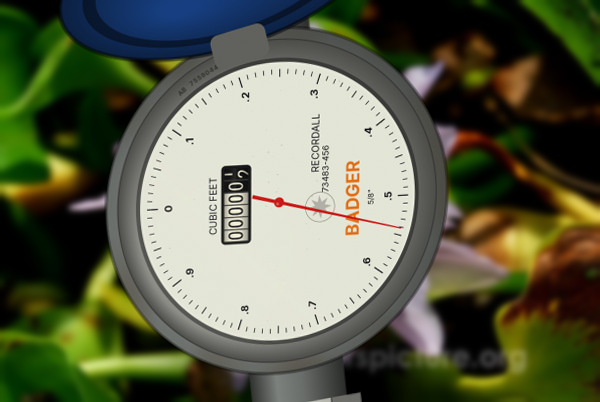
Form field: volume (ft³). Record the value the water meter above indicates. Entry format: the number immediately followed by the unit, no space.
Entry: 1.54ft³
